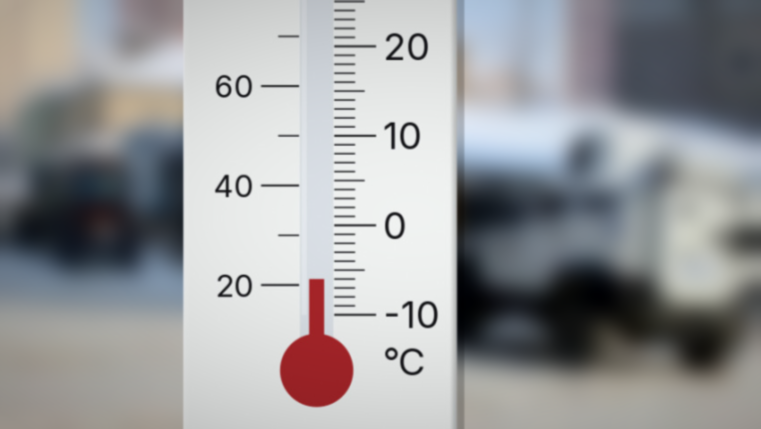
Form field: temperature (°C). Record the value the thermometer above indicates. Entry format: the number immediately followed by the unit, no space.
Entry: -6°C
